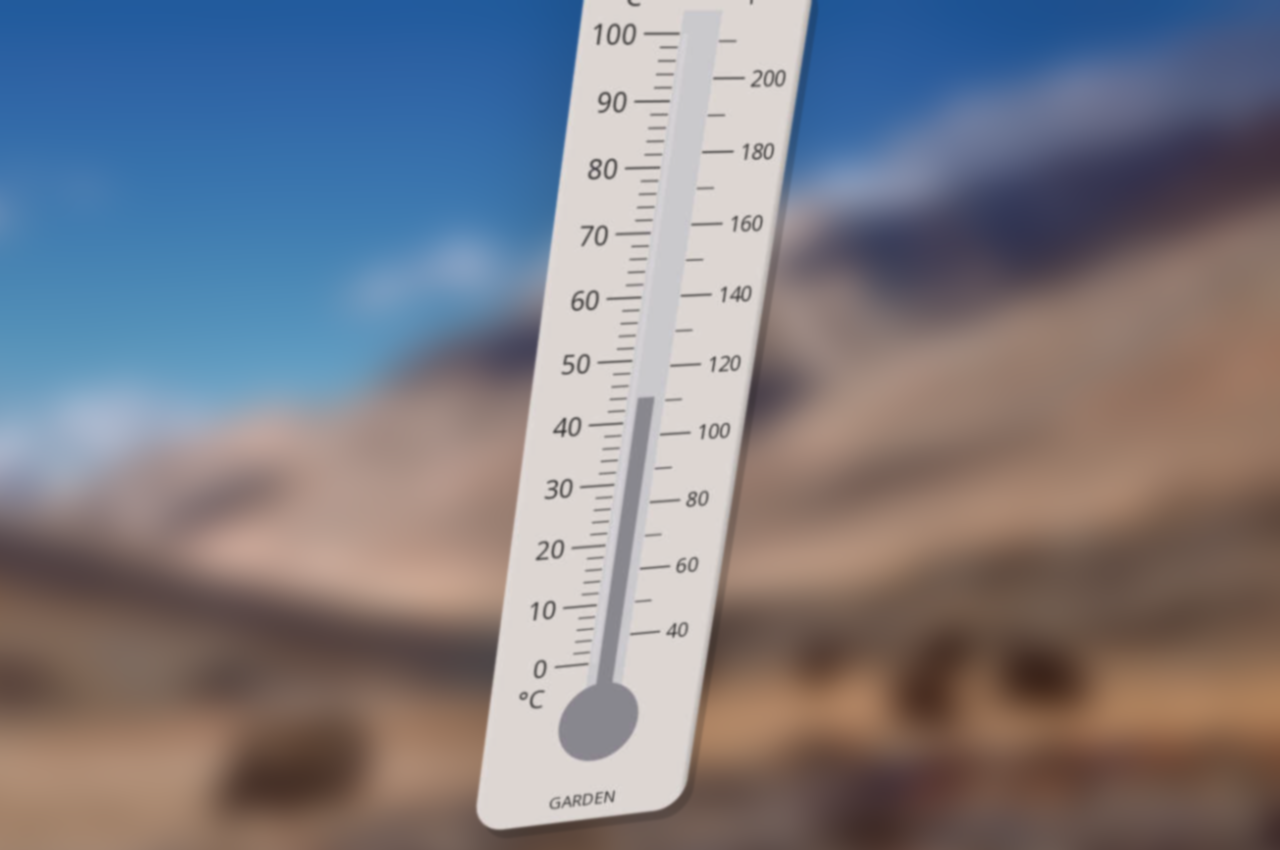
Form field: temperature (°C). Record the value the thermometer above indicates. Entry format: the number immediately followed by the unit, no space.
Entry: 44°C
